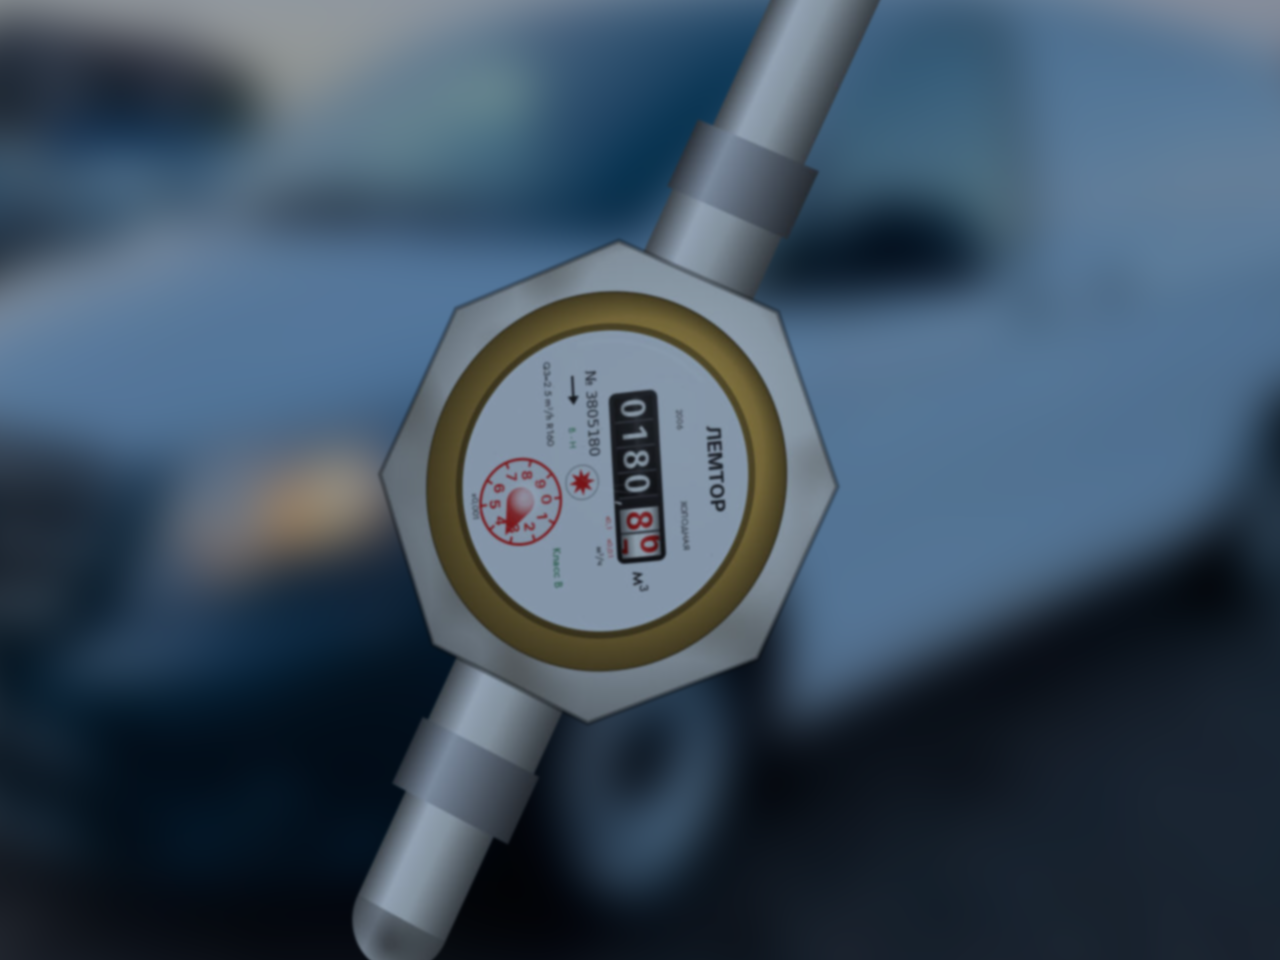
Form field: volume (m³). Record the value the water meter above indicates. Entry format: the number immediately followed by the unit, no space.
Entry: 180.863m³
